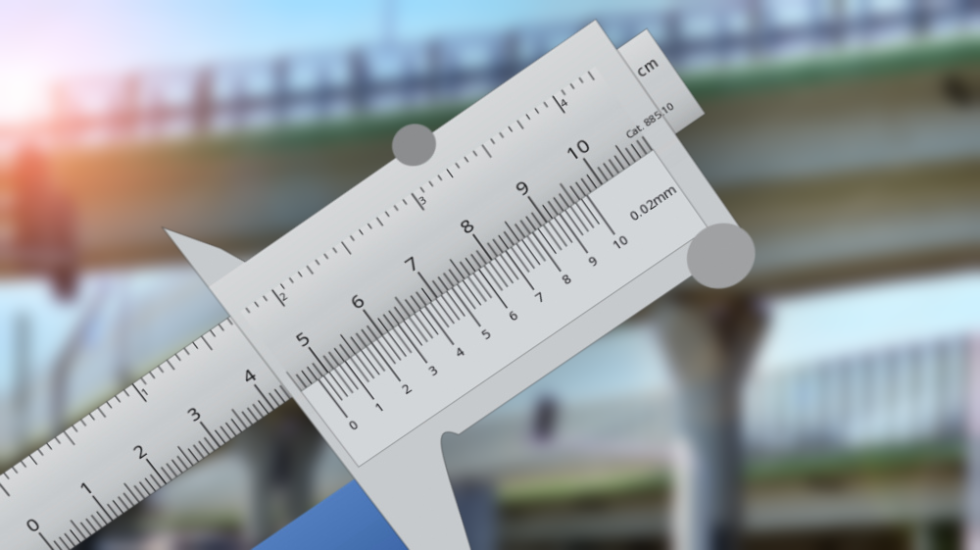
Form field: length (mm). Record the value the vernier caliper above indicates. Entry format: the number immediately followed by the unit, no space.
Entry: 48.2mm
